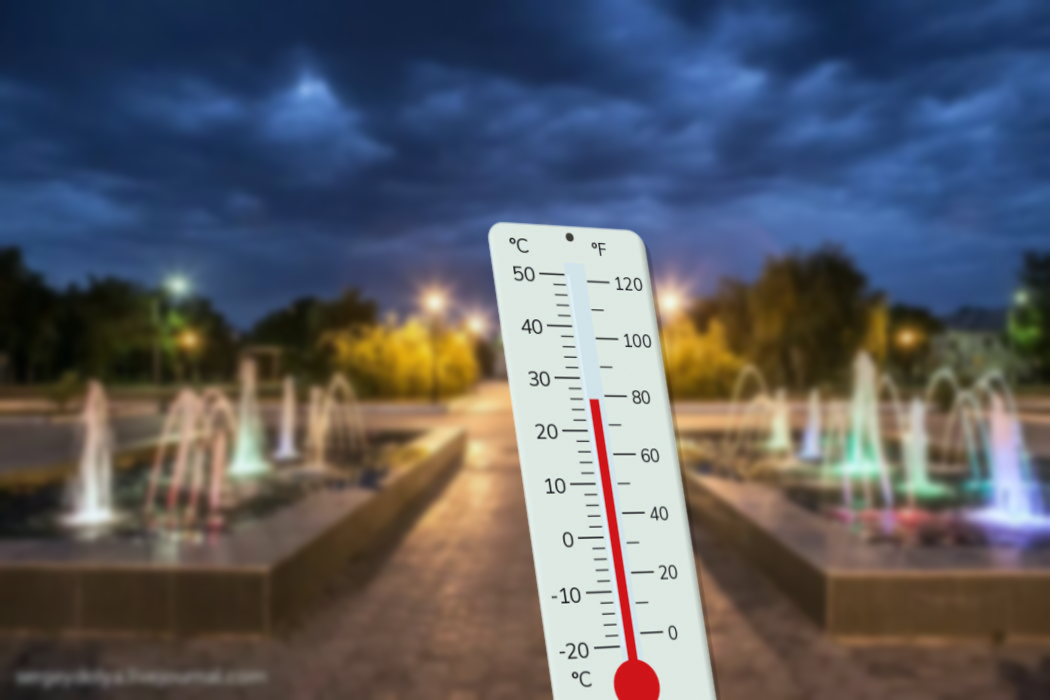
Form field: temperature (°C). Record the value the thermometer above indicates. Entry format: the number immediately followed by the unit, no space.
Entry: 26°C
